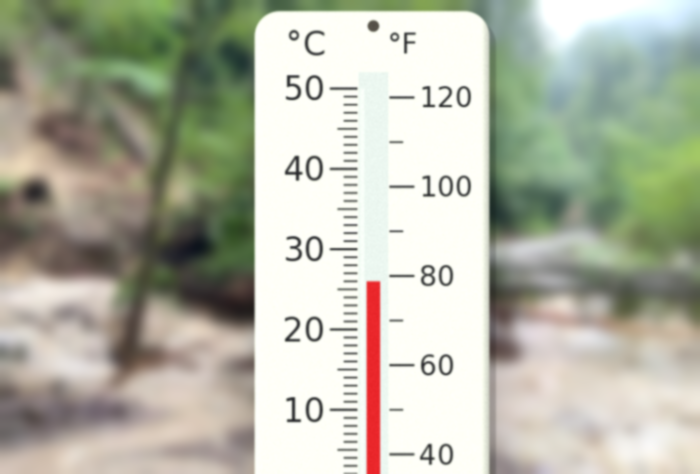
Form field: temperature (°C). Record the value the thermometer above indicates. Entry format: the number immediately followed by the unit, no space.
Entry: 26°C
